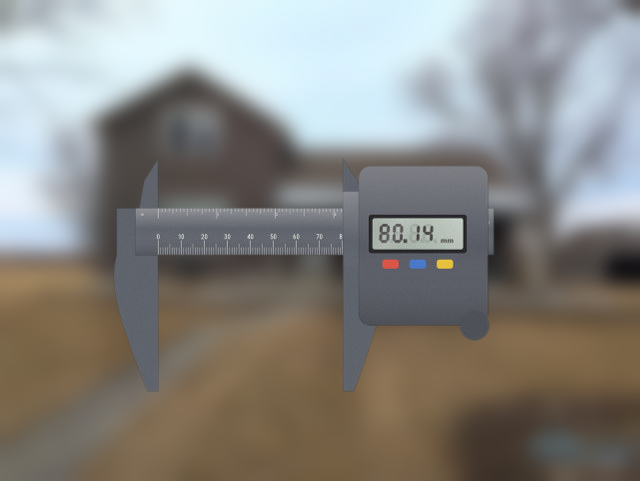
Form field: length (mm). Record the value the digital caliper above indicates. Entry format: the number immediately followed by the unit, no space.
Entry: 80.14mm
